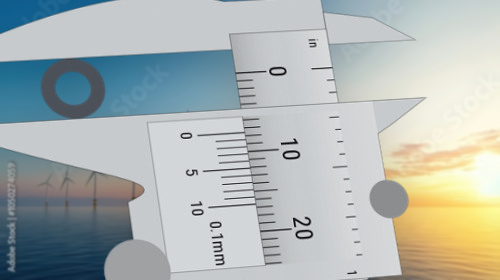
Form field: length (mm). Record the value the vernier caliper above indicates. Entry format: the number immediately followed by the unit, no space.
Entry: 7.6mm
